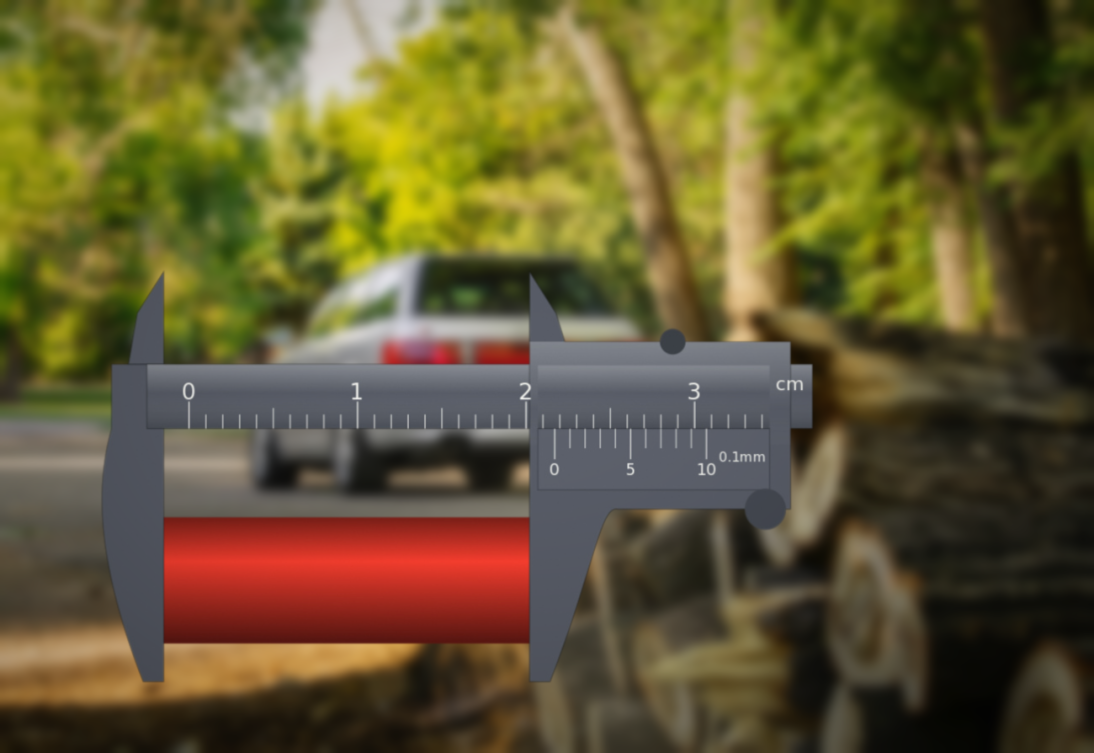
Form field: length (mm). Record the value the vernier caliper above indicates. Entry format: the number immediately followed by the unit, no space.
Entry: 21.7mm
